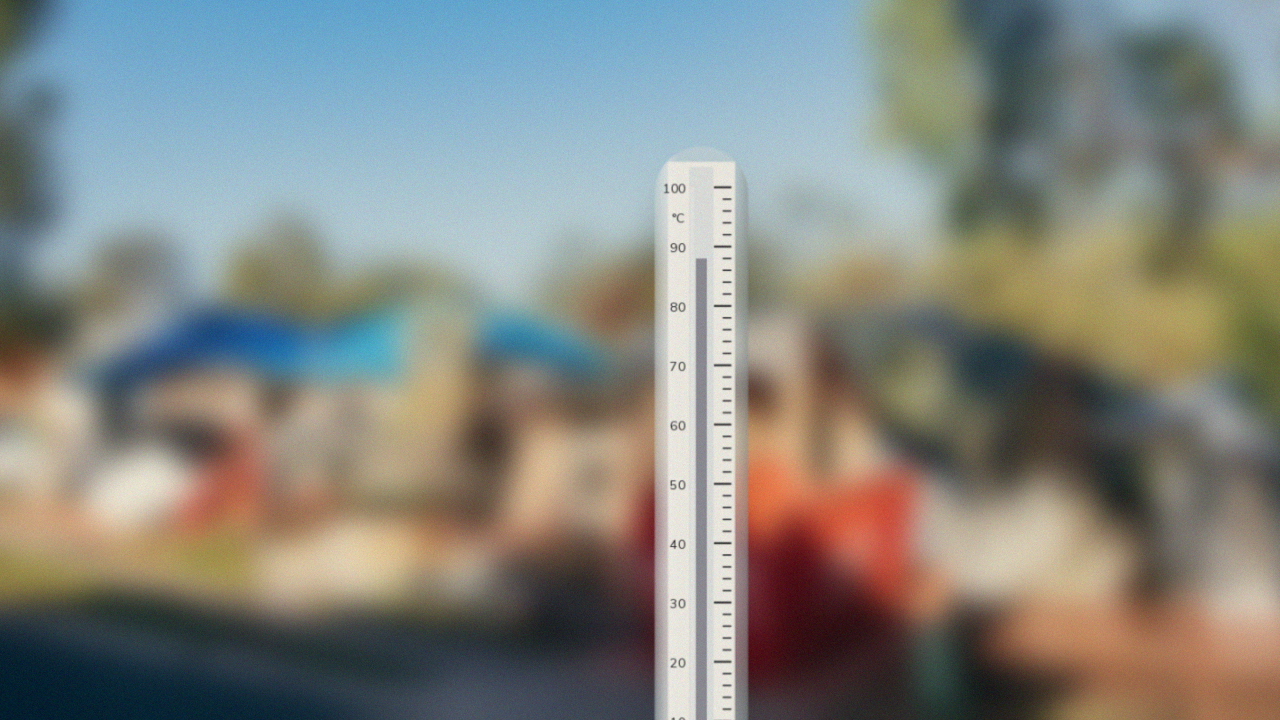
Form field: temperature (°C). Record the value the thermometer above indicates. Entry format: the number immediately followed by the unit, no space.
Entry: 88°C
